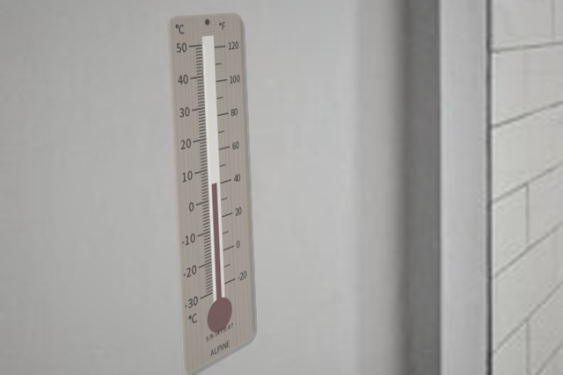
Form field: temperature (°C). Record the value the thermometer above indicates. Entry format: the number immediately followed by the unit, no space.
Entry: 5°C
